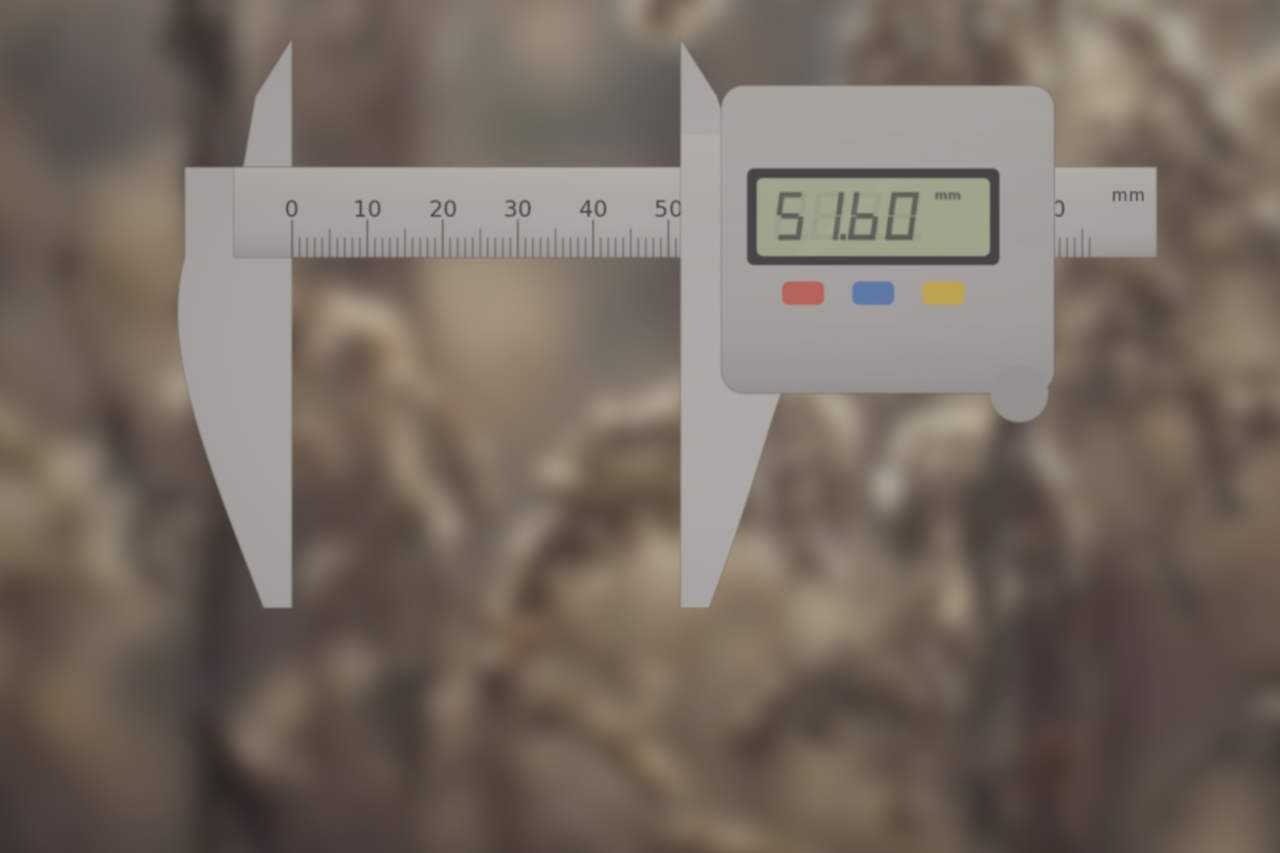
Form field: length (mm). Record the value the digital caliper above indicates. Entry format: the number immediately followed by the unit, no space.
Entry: 51.60mm
